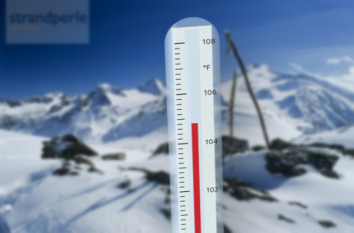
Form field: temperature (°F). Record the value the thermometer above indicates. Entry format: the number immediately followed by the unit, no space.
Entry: 104.8°F
